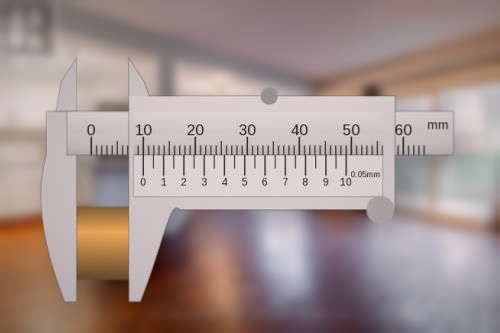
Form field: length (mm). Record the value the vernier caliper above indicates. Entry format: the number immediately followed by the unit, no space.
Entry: 10.0mm
